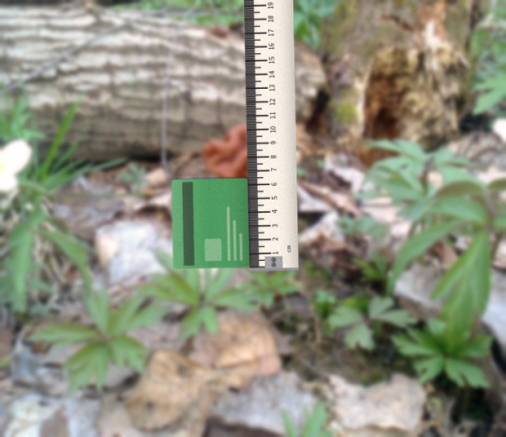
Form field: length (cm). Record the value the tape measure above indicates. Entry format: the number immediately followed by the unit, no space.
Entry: 6.5cm
